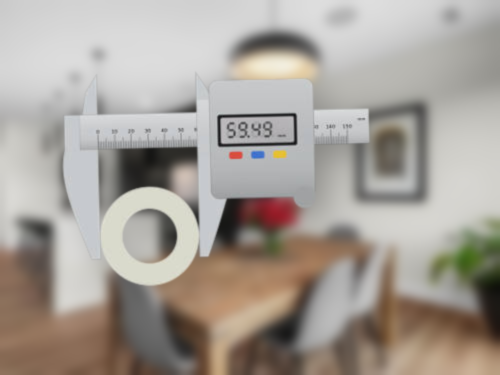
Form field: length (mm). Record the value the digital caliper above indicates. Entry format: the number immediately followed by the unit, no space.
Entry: 59.49mm
